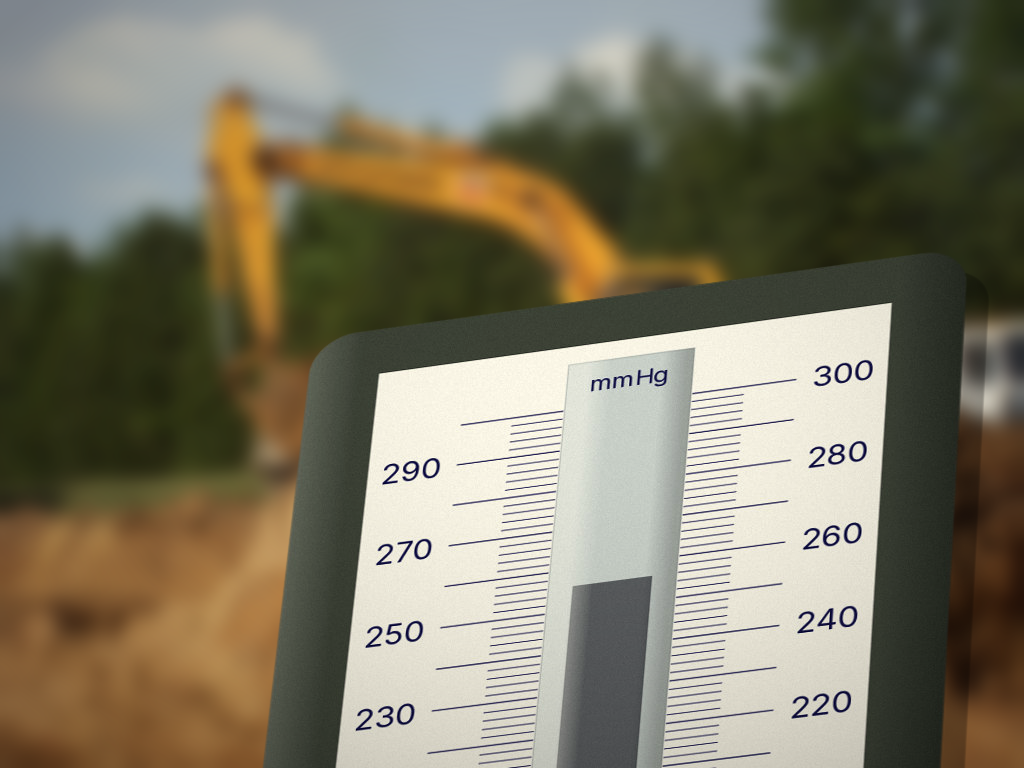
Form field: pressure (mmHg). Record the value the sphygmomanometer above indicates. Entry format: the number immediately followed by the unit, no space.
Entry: 256mmHg
